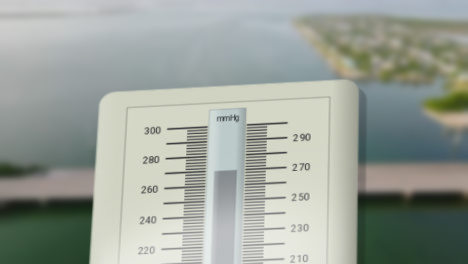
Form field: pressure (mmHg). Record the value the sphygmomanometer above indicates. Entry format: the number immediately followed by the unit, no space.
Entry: 270mmHg
